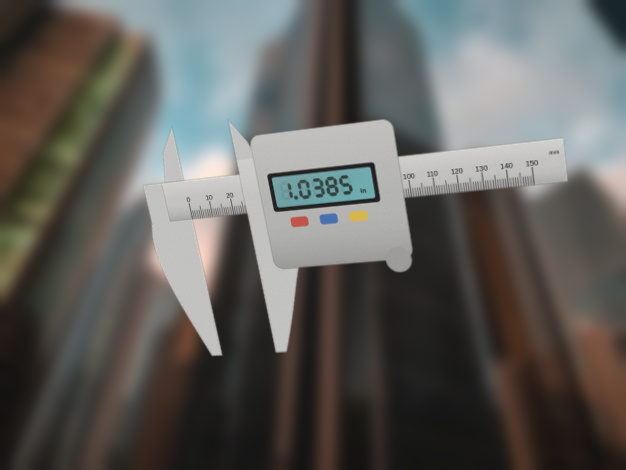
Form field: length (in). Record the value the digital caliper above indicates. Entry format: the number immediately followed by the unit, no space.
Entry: 1.0385in
